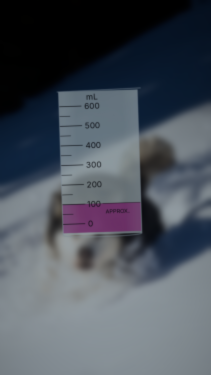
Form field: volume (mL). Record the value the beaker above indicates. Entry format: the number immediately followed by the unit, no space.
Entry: 100mL
